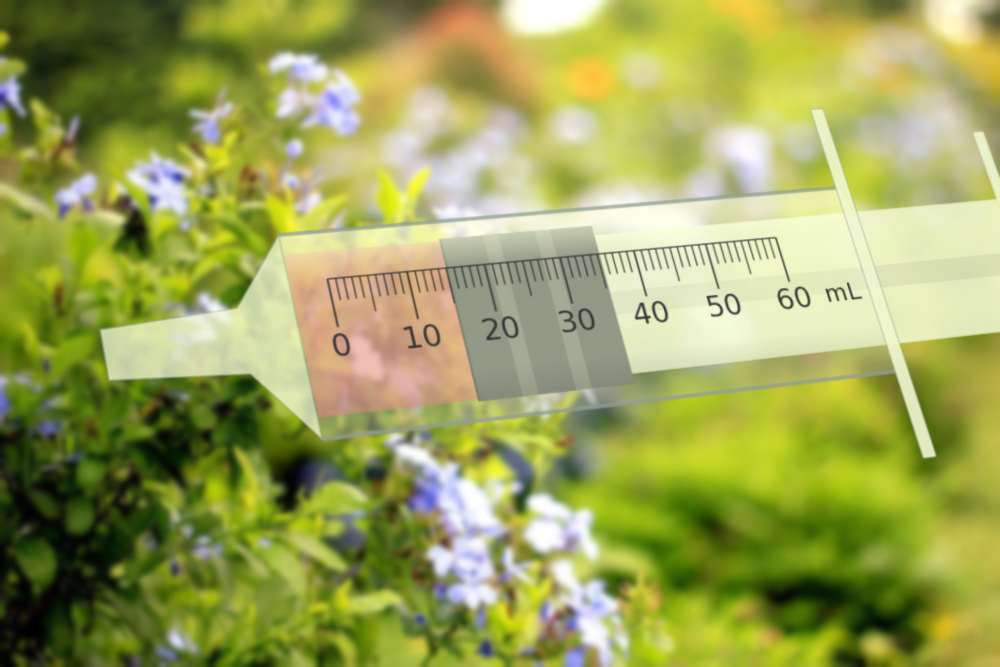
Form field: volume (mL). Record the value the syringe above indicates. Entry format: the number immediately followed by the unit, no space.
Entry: 15mL
